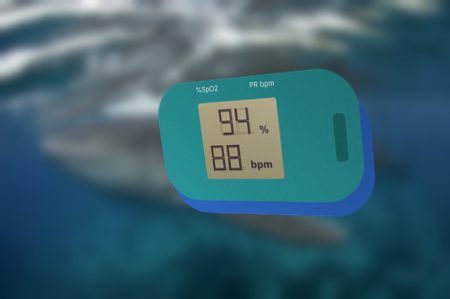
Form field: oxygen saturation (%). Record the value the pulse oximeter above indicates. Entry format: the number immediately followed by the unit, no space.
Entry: 94%
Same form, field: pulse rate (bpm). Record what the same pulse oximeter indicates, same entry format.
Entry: 88bpm
